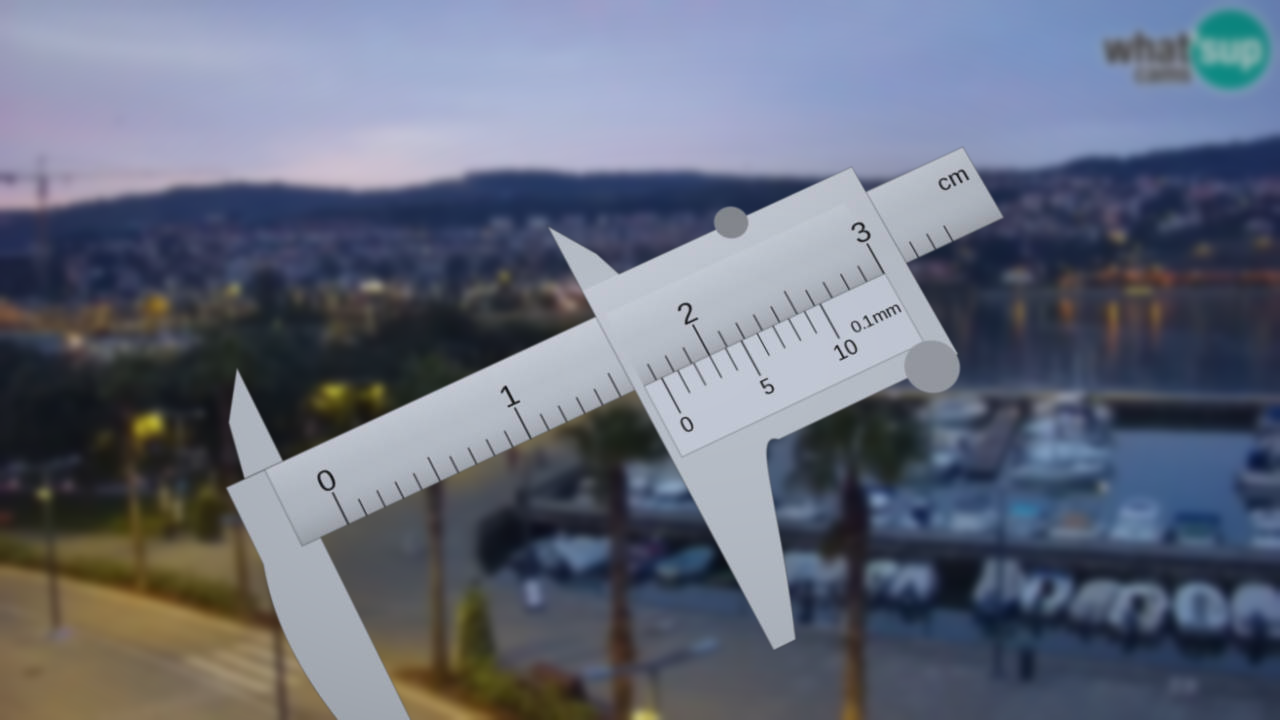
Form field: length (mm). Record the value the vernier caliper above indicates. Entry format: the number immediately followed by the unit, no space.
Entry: 17.3mm
